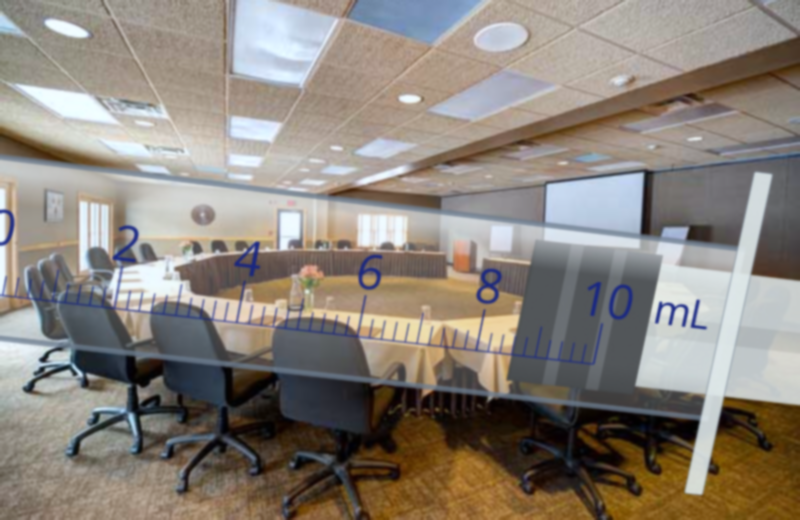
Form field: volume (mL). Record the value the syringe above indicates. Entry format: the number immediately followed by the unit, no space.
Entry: 8.6mL
